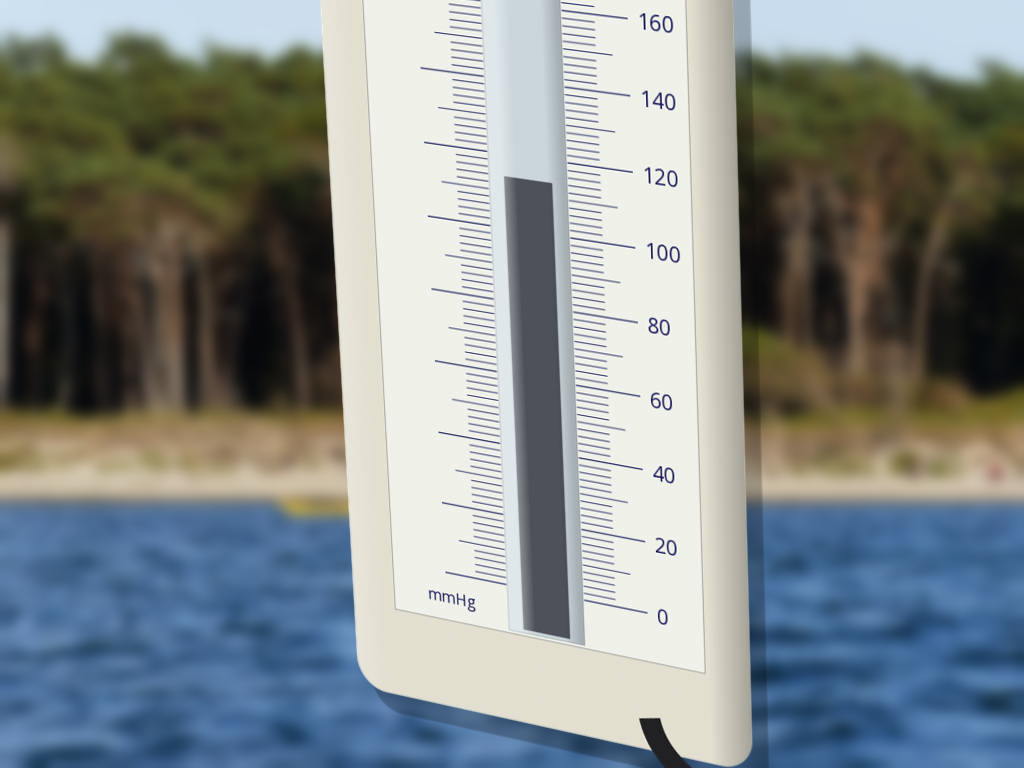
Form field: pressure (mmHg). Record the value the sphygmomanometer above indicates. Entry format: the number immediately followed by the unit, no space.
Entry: 114mmHg
